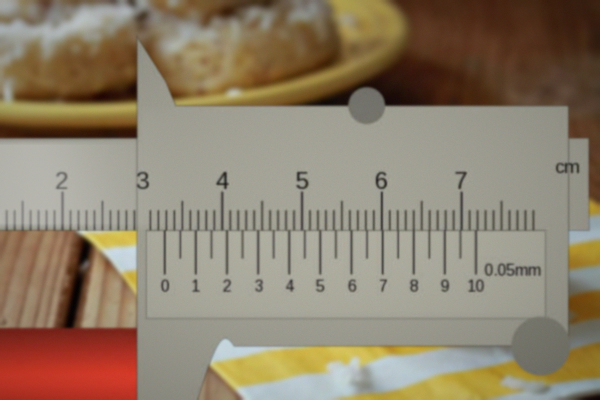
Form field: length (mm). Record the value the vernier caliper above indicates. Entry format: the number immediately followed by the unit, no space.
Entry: 32.8mm
